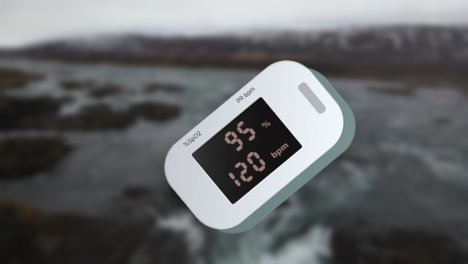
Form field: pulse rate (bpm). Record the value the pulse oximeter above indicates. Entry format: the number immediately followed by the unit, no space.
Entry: 120bpm
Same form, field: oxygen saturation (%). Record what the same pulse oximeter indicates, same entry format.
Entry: 95%
